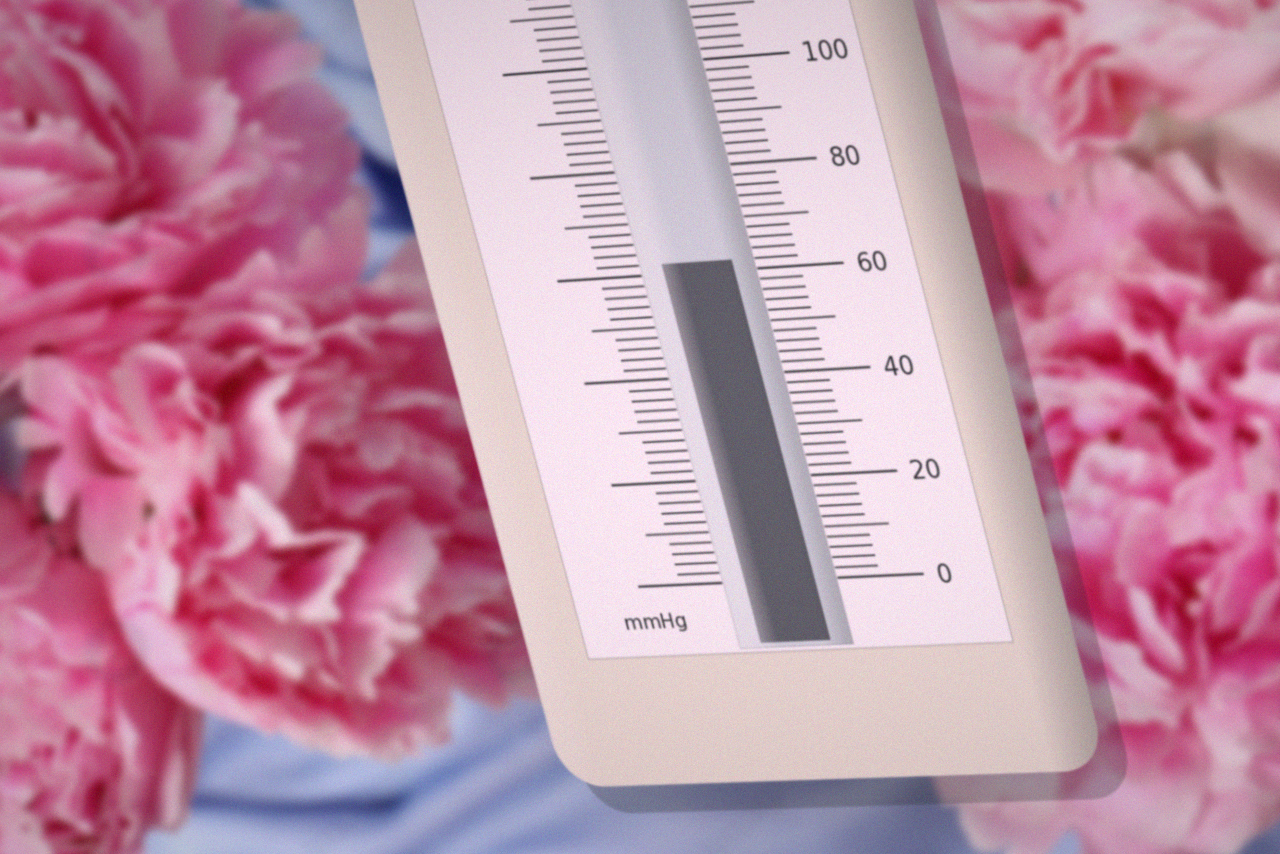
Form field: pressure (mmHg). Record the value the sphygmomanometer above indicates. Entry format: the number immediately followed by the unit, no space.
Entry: 62mmHg
